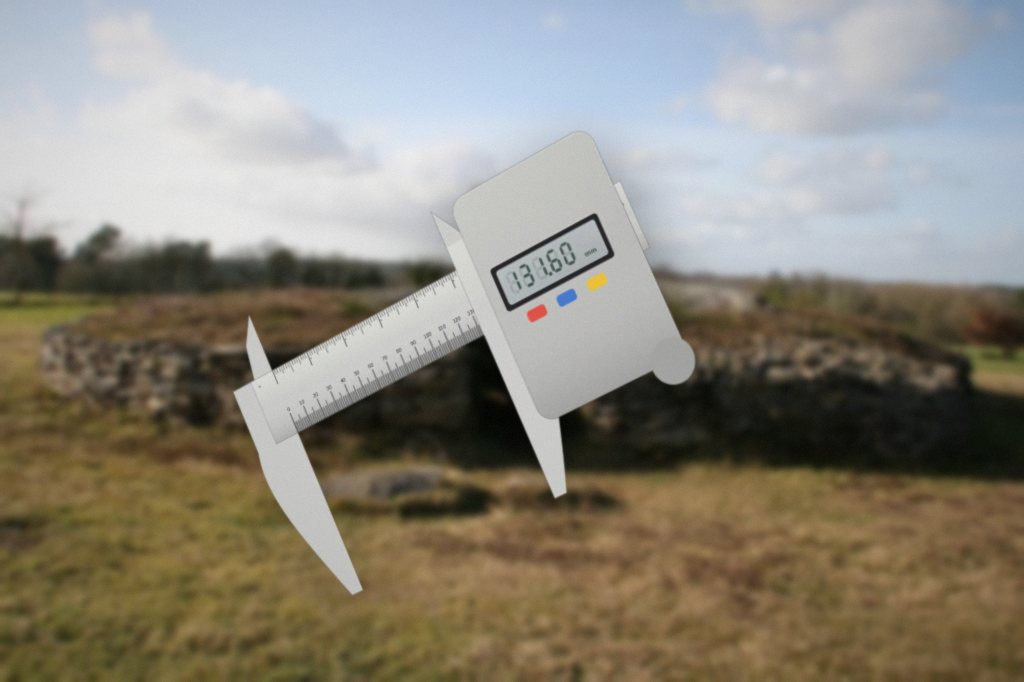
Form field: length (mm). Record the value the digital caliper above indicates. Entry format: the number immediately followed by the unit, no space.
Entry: 131.60mm
